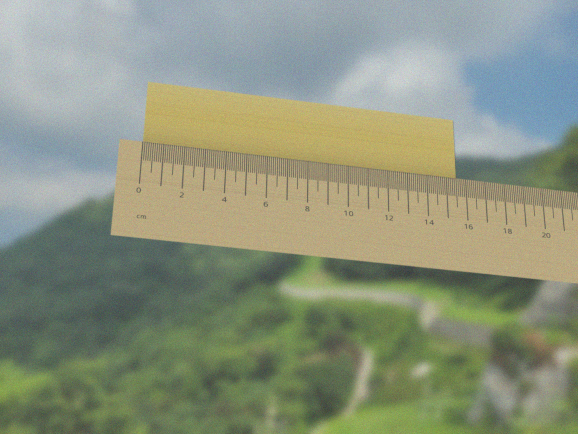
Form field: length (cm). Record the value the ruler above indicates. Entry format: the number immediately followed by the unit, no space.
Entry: 15.5cm
